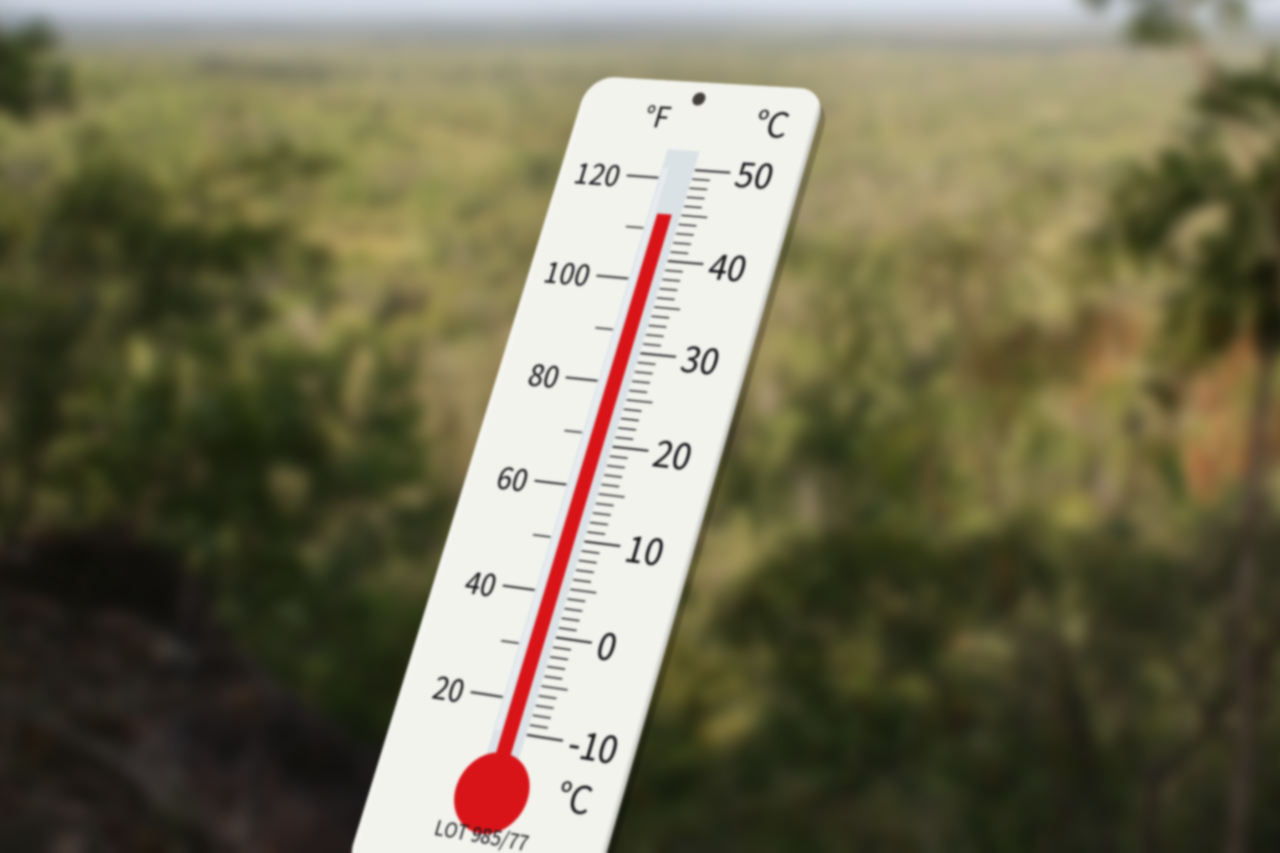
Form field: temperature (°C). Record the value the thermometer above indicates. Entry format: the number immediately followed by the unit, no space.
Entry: 45°C
